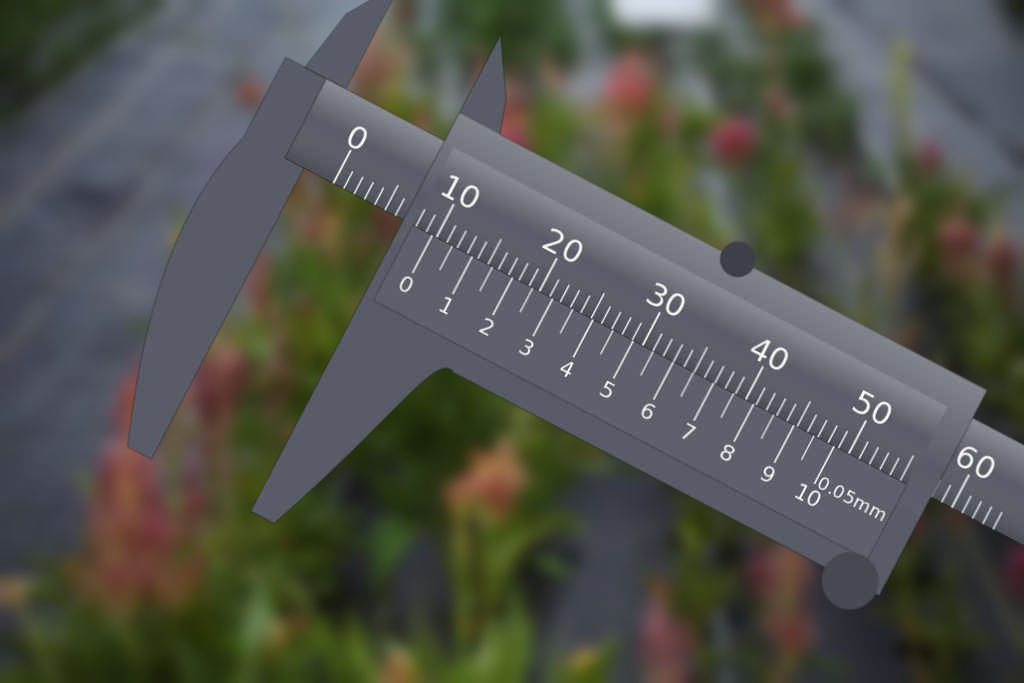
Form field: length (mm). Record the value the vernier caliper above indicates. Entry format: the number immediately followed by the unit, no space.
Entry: 9.6mm
